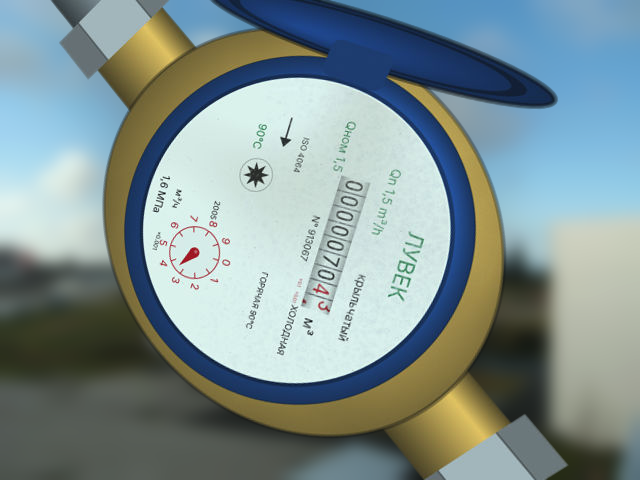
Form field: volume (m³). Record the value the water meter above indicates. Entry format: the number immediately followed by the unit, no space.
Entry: 70.433m³
